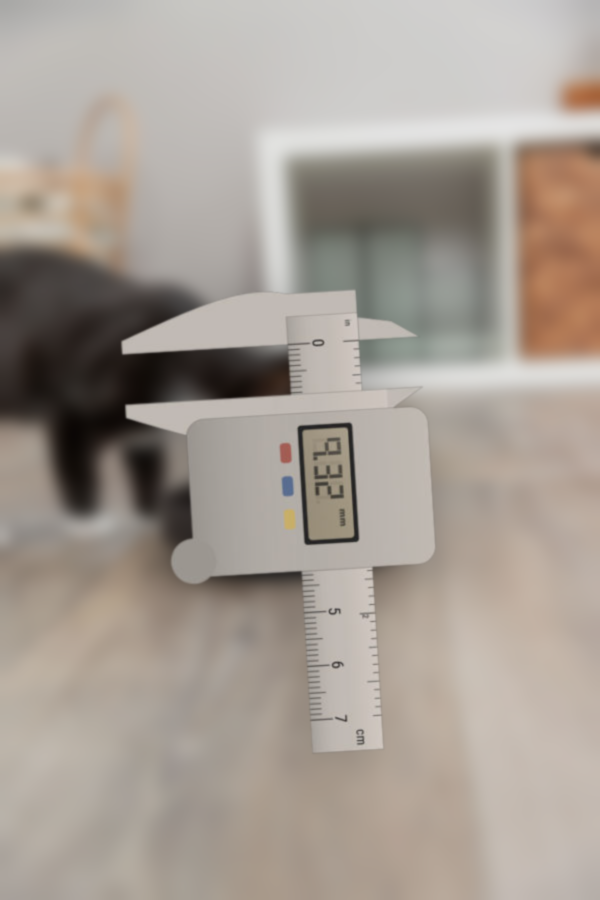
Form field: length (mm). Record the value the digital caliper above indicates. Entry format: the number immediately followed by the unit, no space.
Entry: 9.32mm
